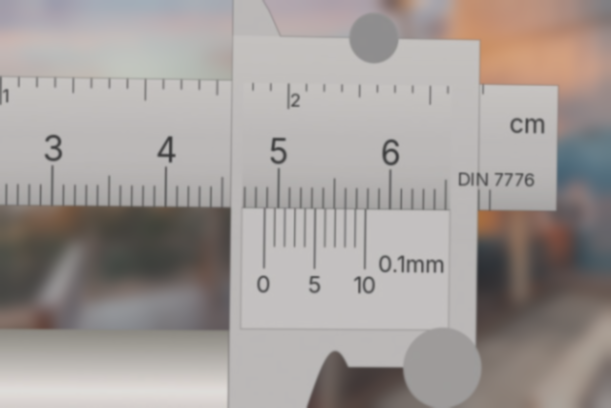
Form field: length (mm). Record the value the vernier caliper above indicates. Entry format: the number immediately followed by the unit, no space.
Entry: 48.8mm
